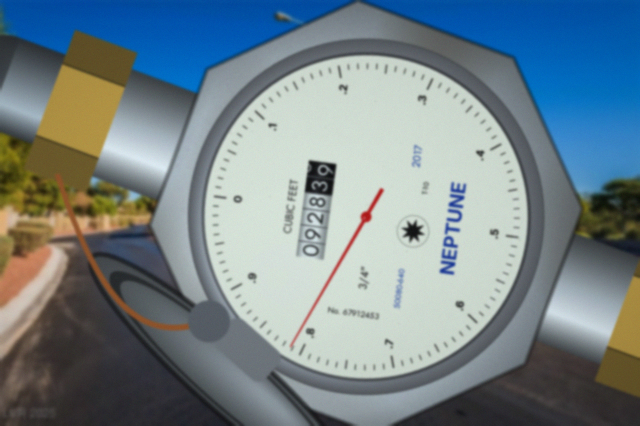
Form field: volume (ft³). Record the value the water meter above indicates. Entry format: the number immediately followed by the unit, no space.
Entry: 92838.81ft³
